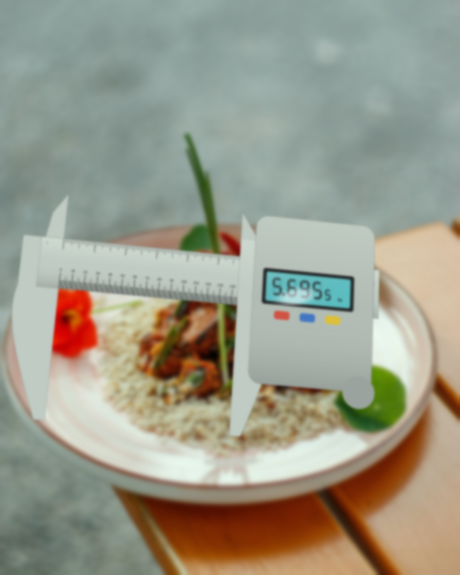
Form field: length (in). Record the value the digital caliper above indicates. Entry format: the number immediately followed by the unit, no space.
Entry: 5.6955in
